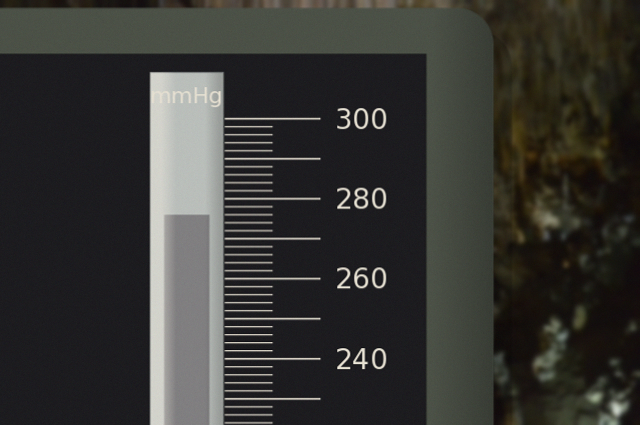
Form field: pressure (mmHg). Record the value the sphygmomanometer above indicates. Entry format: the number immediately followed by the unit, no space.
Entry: 276mmHg
